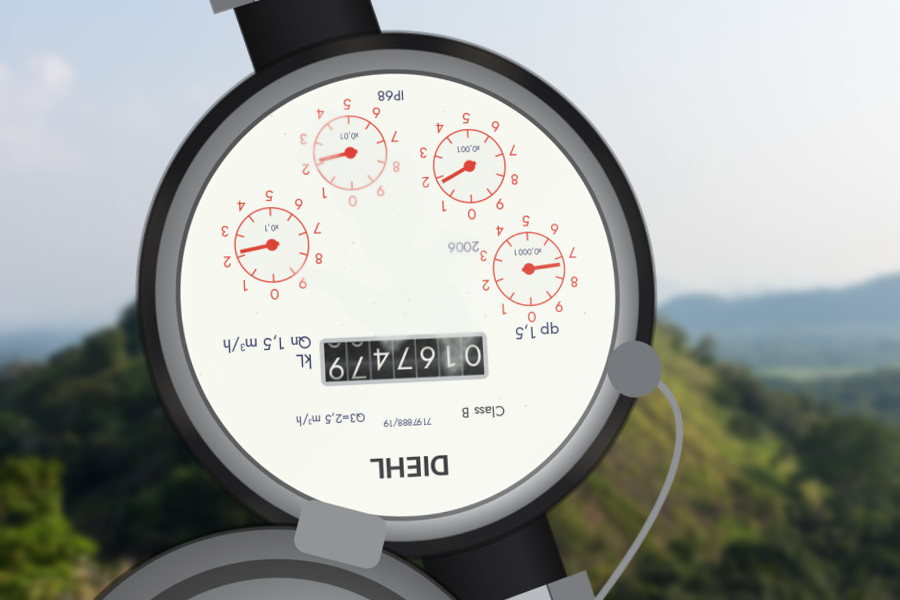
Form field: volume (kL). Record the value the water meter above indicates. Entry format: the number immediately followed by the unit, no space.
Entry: 167479.2217kL
